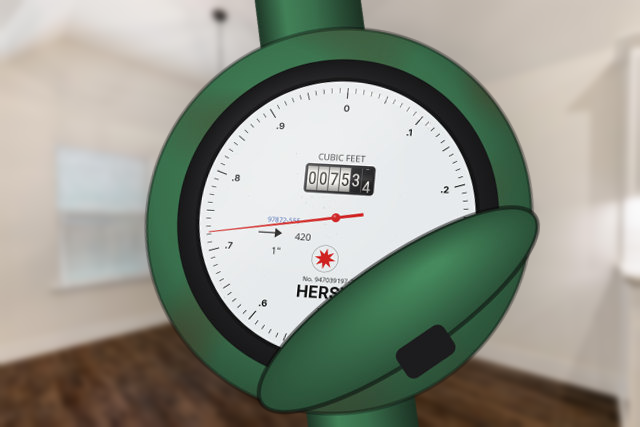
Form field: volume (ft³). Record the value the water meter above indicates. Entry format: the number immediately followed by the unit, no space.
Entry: 7533.72ft³
